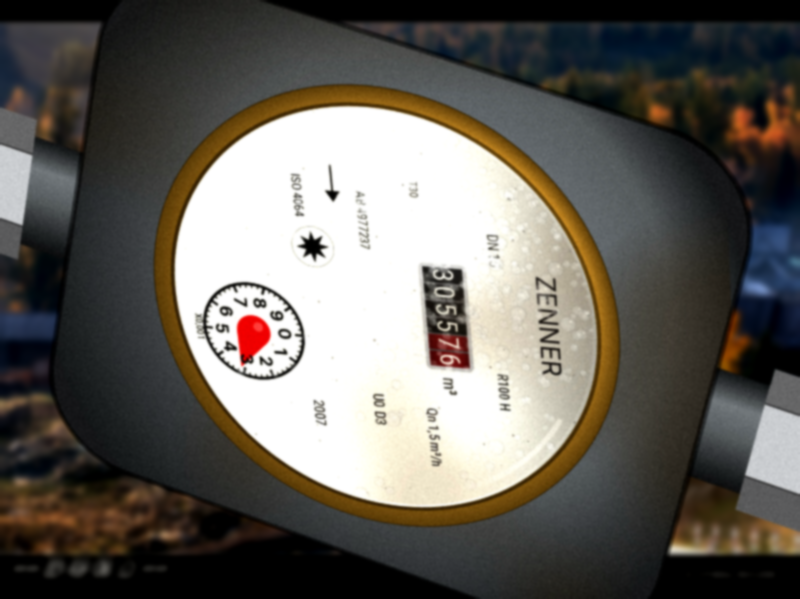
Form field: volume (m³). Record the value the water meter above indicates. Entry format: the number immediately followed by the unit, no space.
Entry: 3055.763m³
